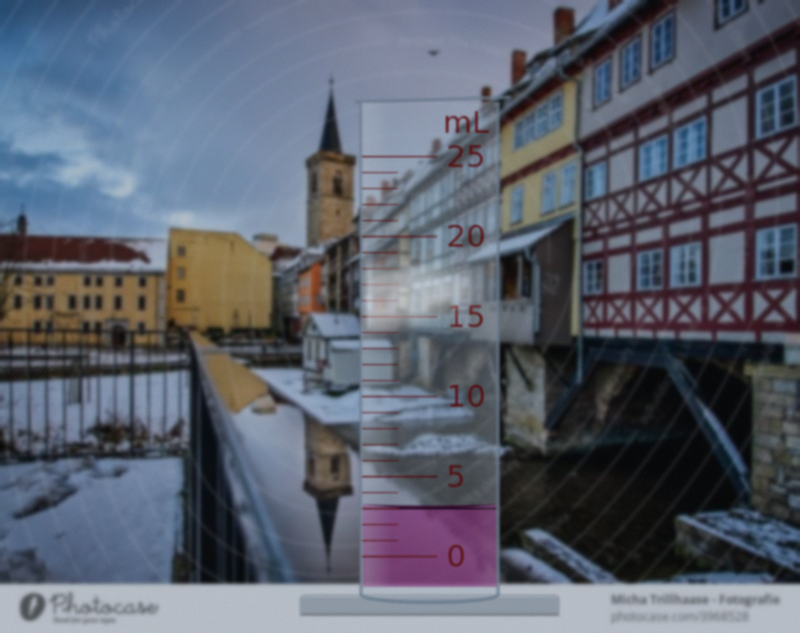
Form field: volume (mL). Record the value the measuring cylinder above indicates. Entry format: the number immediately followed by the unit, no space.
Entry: 3mL
